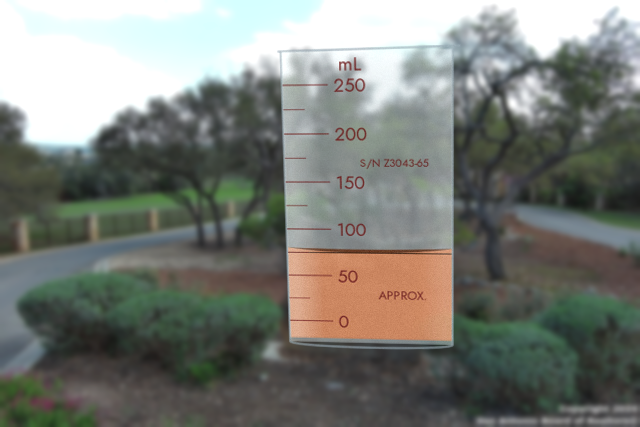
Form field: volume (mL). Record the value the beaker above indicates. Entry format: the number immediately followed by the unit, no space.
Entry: 75mL
